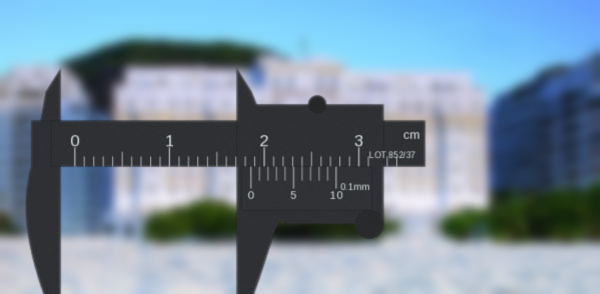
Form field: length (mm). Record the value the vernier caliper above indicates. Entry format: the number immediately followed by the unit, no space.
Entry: 18.6mm
